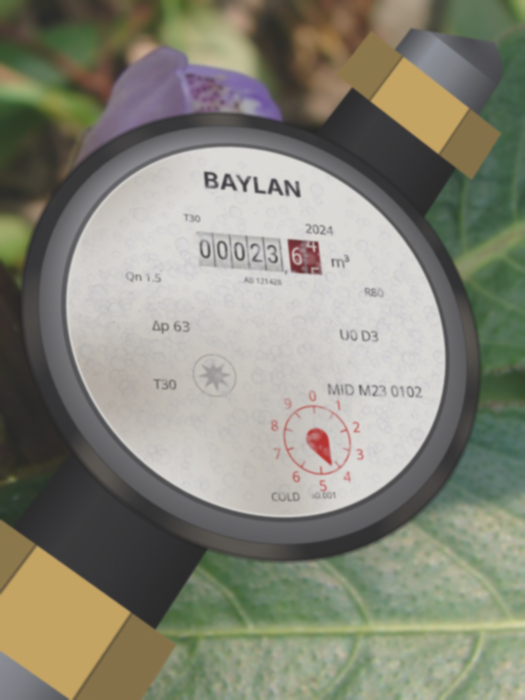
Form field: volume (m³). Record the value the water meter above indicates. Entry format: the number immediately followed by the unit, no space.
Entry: 23.644m³
